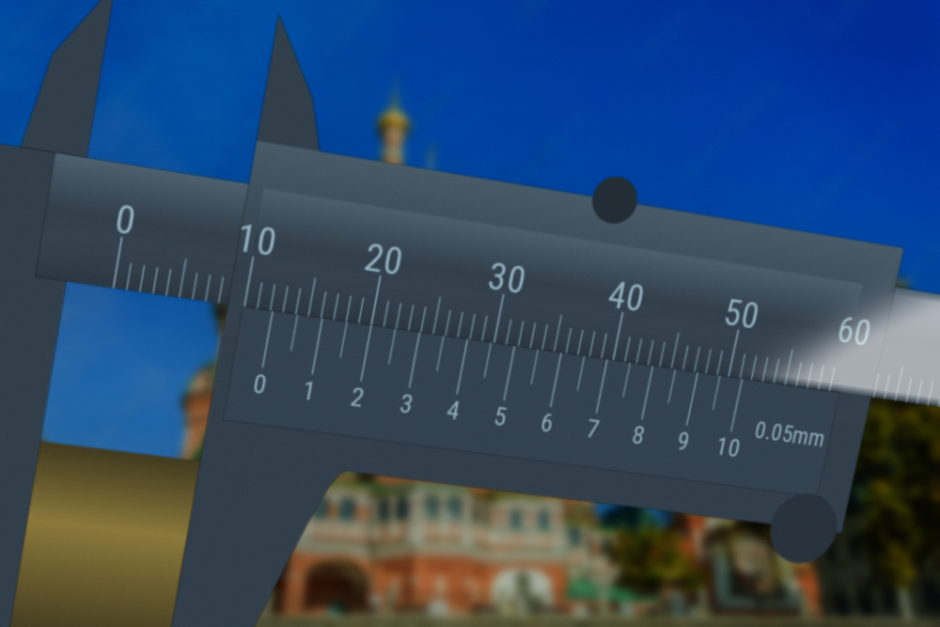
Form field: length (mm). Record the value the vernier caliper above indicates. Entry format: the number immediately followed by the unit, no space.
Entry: 12.2mm
